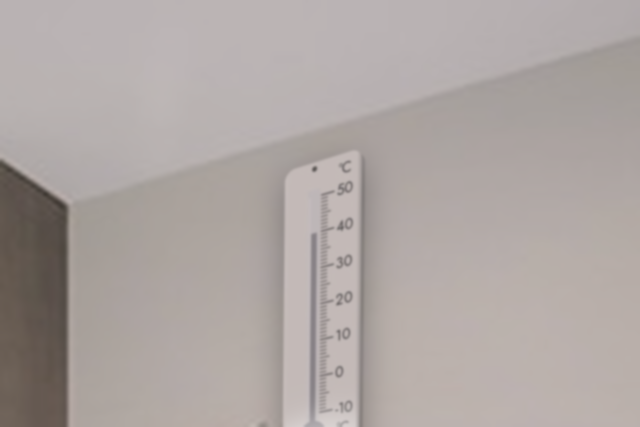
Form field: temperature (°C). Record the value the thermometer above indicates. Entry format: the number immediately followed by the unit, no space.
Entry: 40°C
